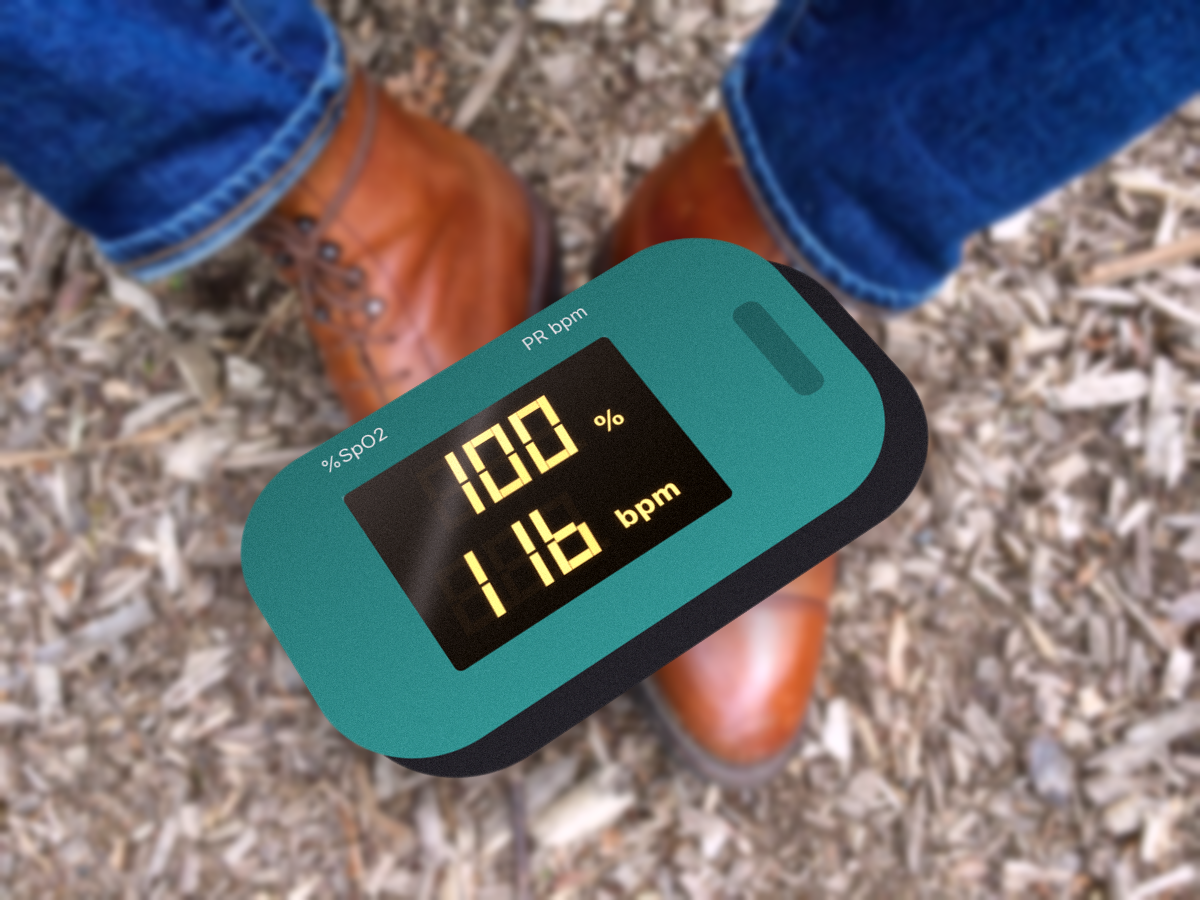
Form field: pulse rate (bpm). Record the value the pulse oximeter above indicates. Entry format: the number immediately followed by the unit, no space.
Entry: 116bpm
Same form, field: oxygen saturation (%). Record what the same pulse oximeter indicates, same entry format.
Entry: 100%
